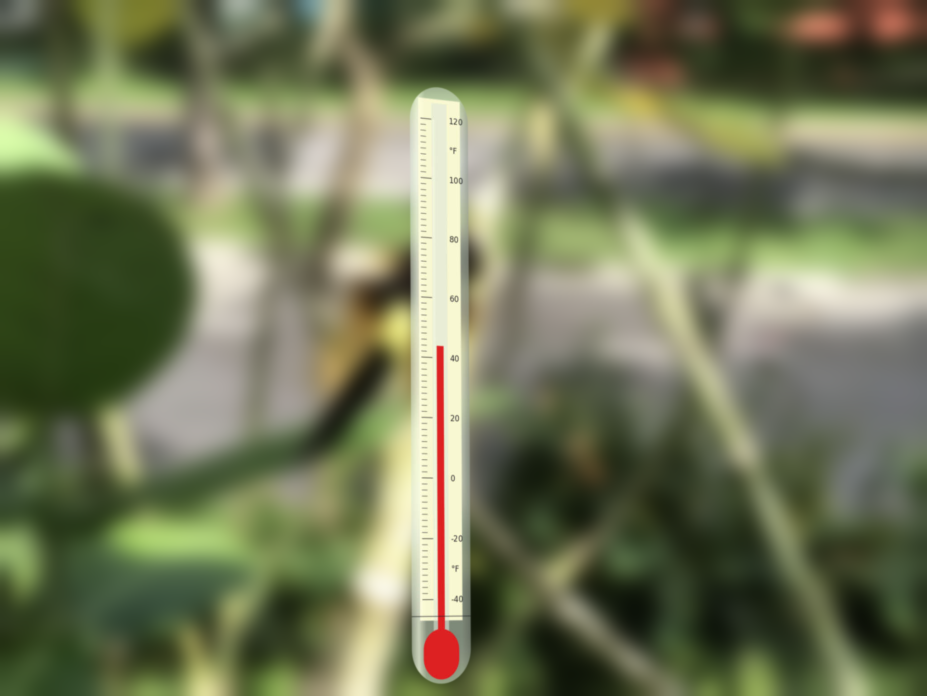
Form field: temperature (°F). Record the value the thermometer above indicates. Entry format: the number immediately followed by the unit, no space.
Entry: 44°F
